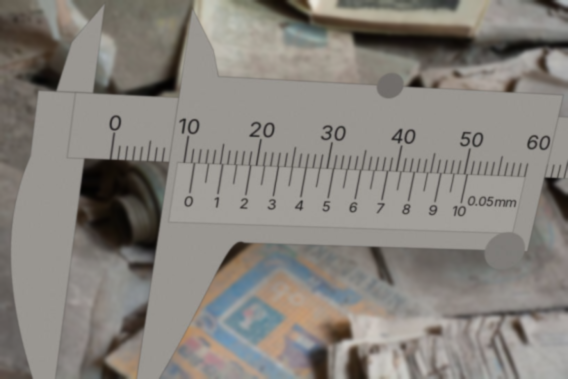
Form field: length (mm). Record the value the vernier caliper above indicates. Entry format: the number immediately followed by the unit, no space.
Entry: 11.4mm
